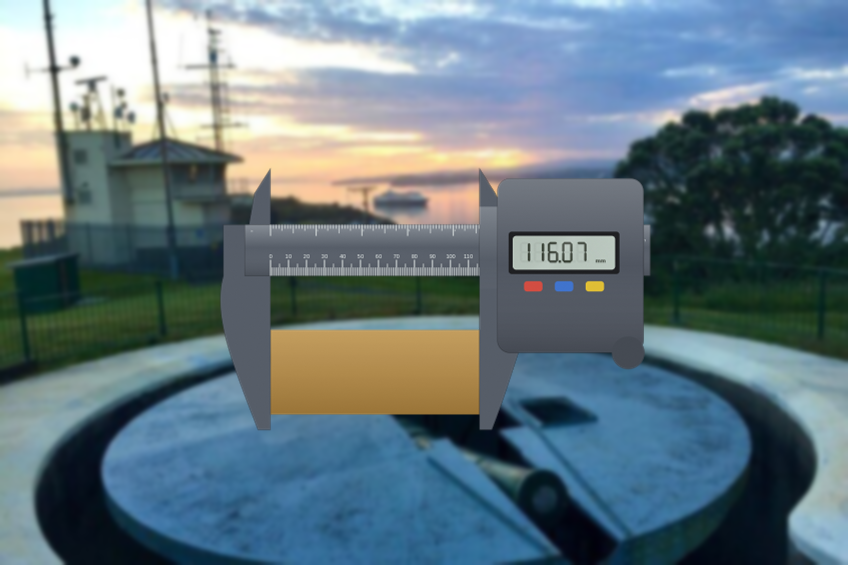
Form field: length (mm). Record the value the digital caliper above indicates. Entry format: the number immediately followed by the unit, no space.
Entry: 116.07mm
